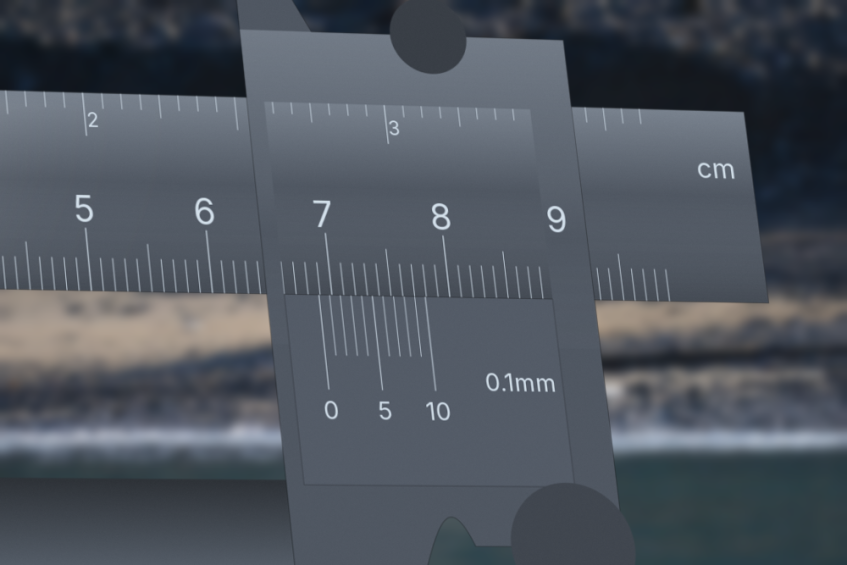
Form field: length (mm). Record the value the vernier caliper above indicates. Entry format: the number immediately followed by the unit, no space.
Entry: 68.9mm
